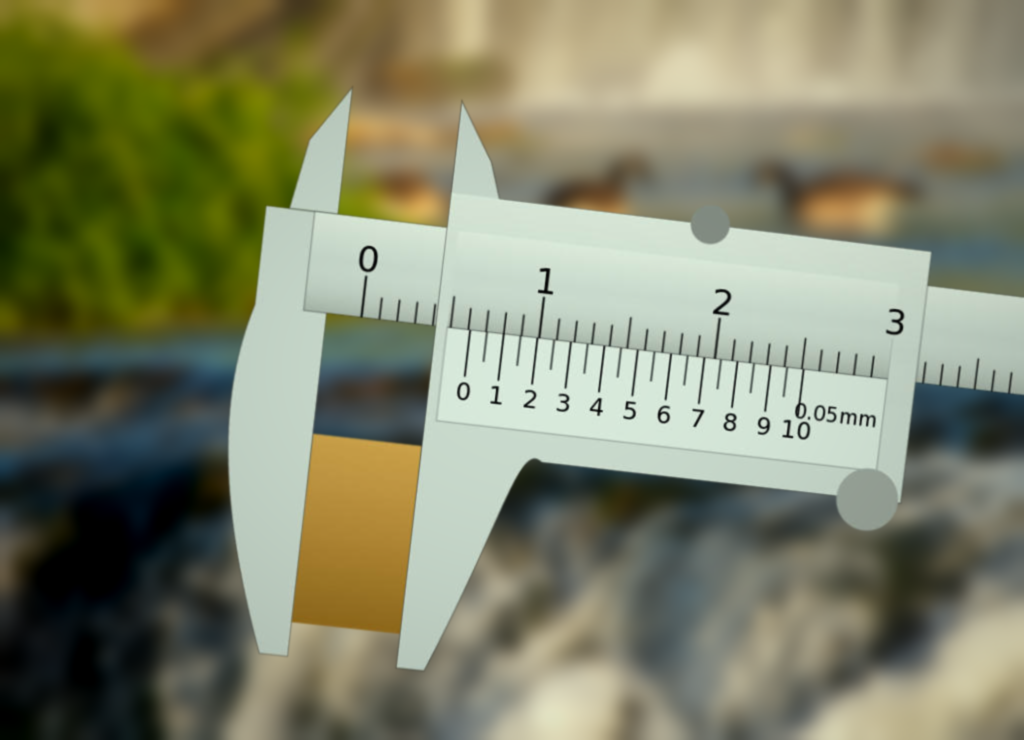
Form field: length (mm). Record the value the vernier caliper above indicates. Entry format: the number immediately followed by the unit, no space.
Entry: 6.1mm
